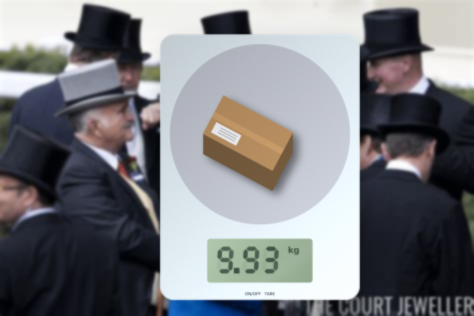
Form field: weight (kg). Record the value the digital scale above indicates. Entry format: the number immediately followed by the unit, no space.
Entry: 9.93kg
